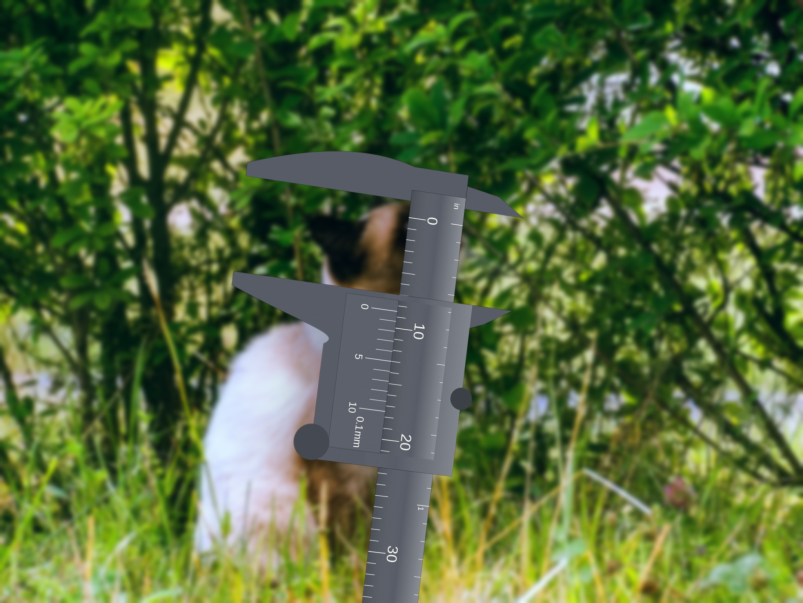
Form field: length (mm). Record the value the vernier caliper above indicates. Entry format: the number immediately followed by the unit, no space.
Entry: 8.5mm
